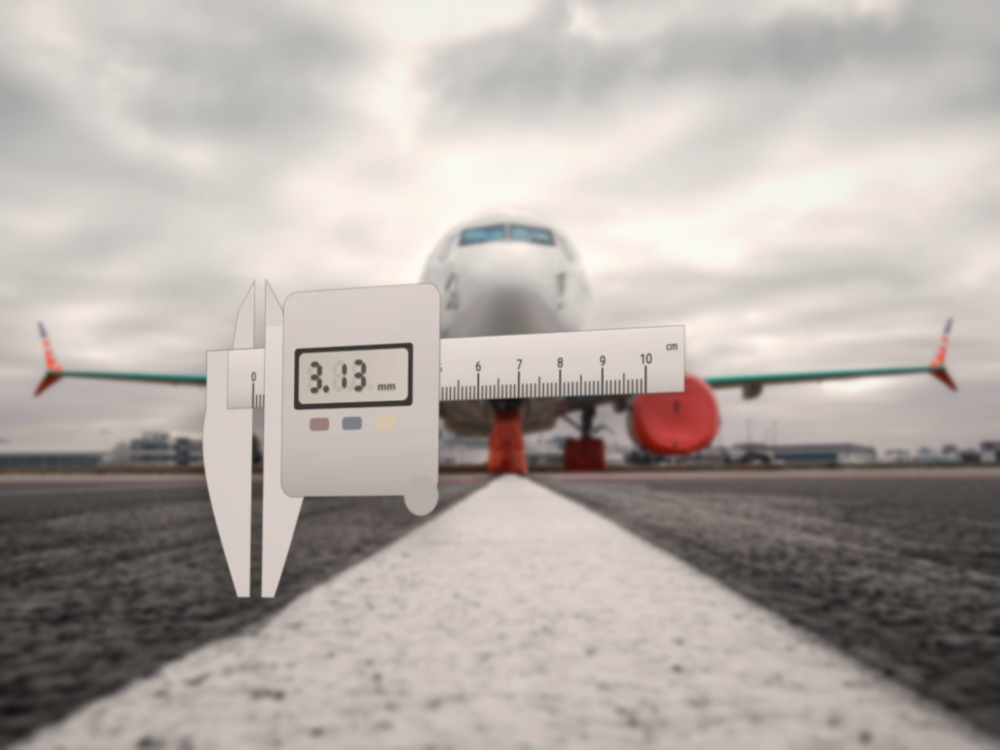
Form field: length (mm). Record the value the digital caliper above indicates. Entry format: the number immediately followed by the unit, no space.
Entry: 3.13mm
